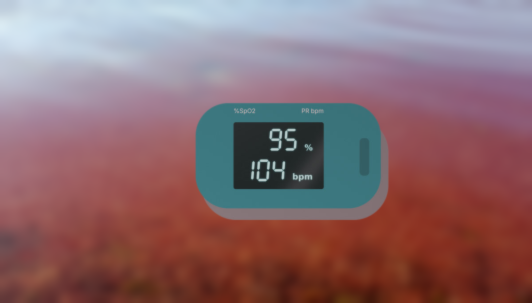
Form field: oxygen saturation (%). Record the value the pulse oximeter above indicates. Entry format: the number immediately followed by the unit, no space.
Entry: 95%
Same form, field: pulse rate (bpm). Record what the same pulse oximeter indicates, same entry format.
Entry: 104bpm
